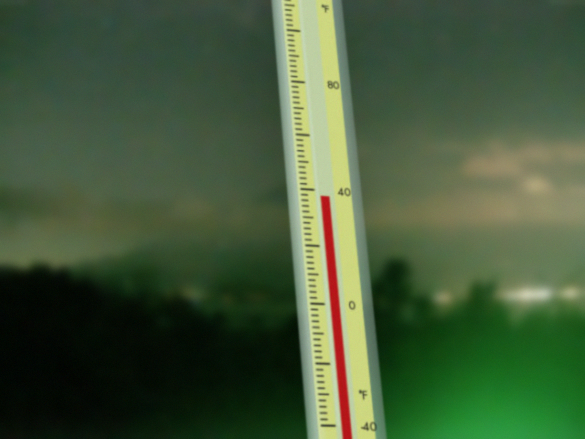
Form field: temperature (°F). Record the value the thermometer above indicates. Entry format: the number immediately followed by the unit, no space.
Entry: 38°F
